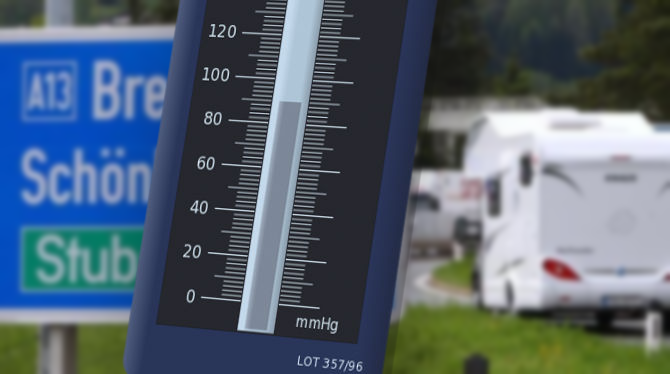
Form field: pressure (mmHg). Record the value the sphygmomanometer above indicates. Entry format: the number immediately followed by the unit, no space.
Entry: 90mmHg
